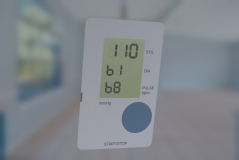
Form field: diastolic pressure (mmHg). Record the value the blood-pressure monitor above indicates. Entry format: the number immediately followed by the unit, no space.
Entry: 61mmHg
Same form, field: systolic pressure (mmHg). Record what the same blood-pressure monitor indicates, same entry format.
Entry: 110mmHg
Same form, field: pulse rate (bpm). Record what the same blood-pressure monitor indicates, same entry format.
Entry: 68bpm
